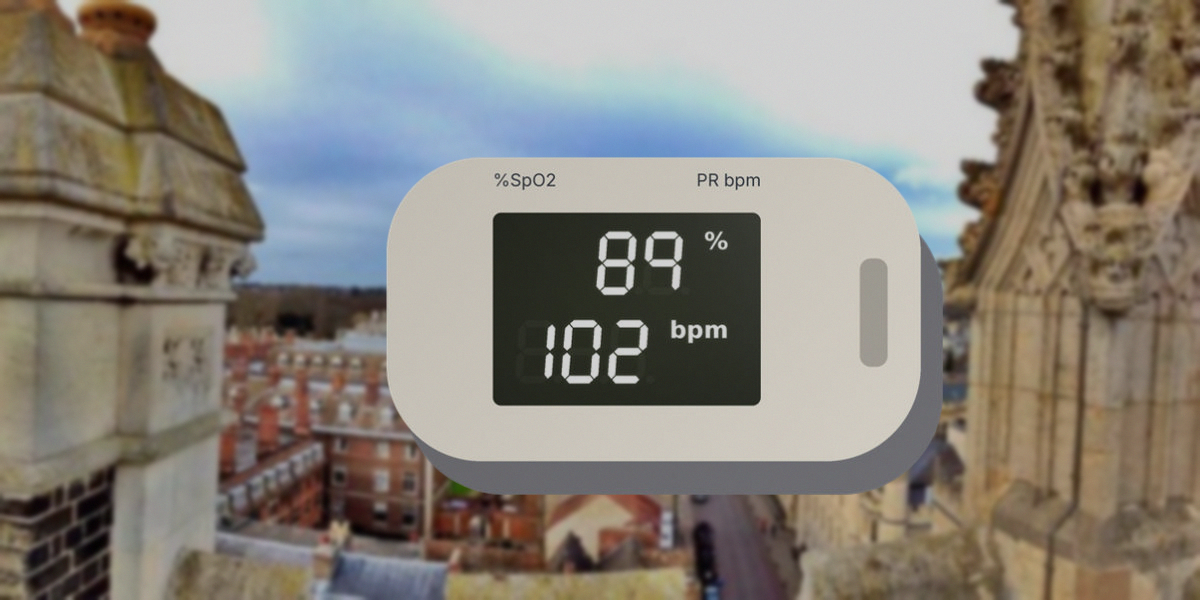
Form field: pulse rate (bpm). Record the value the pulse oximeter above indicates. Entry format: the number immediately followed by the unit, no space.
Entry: 102bpm
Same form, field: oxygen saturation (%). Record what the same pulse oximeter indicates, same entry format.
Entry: 89%
